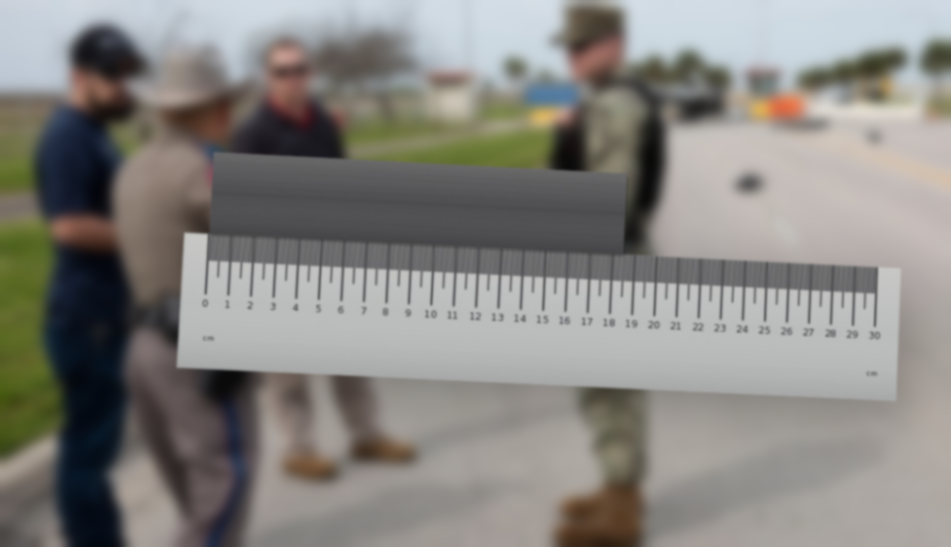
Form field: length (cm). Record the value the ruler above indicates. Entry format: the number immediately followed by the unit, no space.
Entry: 18.5cm
